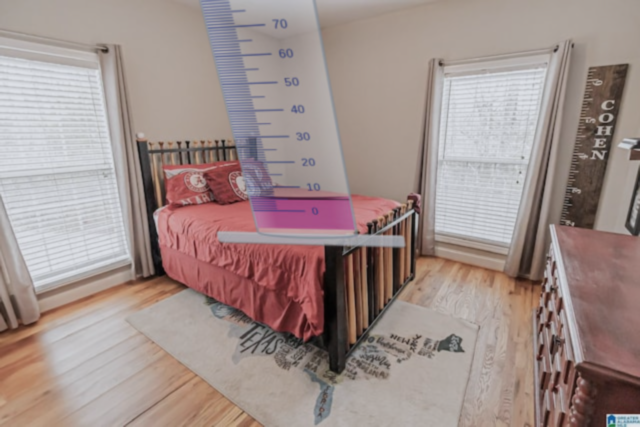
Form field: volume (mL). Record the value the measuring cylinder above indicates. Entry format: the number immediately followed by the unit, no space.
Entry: 5mL
